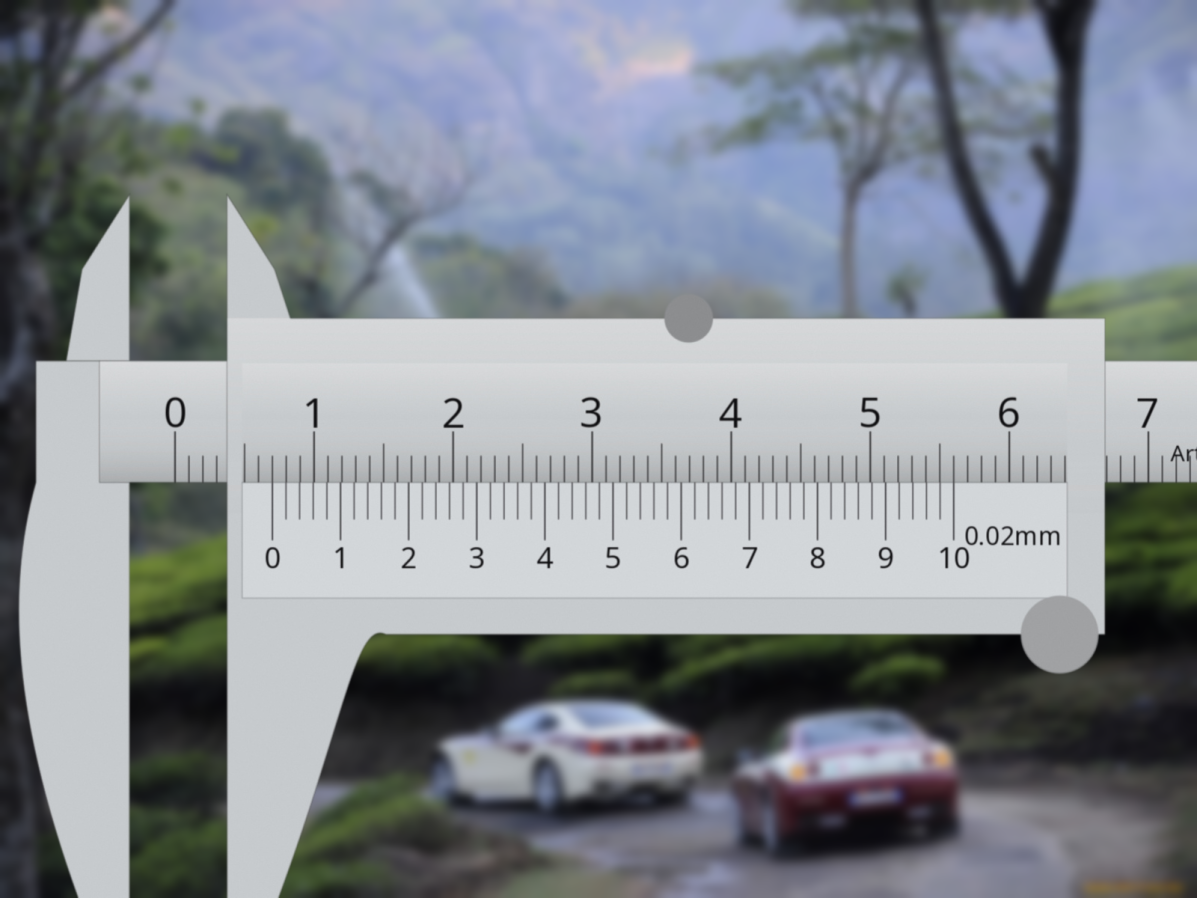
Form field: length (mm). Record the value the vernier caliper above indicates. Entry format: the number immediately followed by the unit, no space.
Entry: 7.0mm
